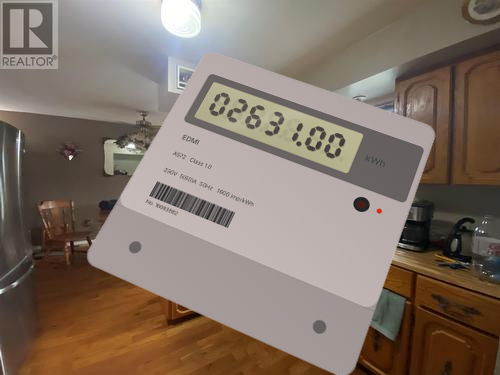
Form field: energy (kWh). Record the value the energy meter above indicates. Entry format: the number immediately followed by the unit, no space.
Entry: 2631.00kWh
